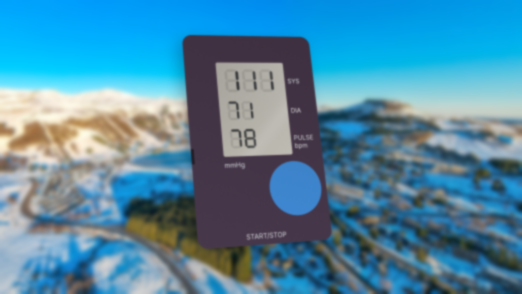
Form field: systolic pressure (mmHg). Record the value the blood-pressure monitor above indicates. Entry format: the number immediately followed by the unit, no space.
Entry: 111mmHg
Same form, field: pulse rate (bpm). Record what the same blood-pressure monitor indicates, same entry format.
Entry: 78bpm
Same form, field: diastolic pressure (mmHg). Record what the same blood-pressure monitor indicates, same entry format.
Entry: 71mmHg
